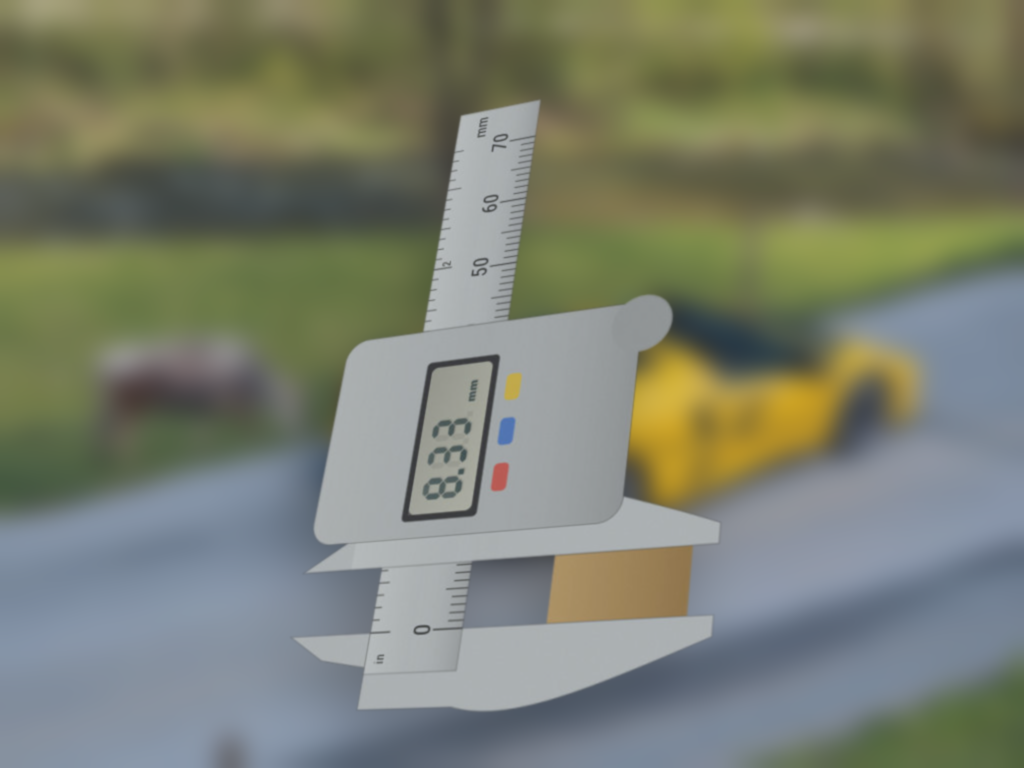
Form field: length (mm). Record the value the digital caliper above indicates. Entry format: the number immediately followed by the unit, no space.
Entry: 8.33mm
